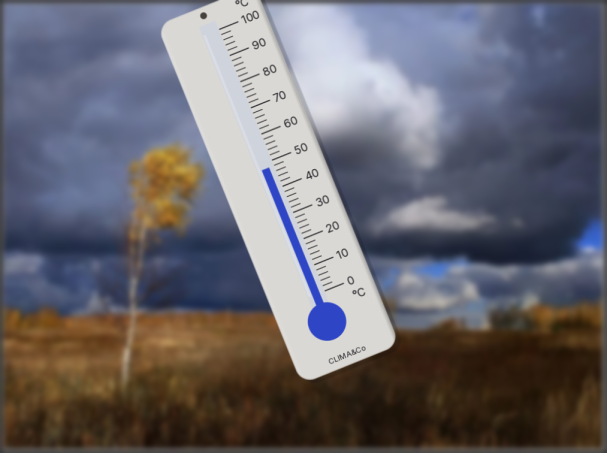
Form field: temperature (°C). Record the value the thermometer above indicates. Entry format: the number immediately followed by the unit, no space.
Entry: 48°C
